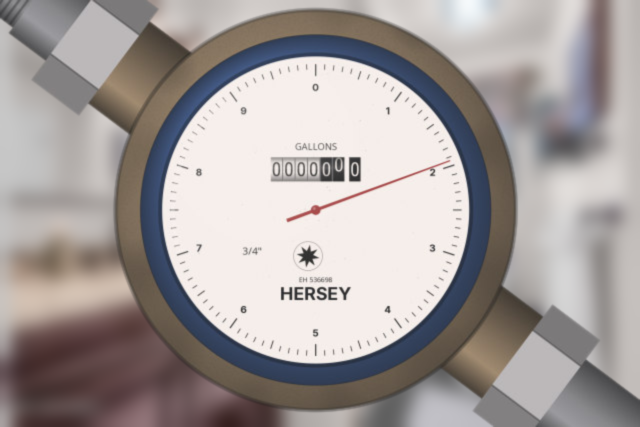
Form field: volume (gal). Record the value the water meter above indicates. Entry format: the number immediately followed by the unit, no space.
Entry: 1.9gal
